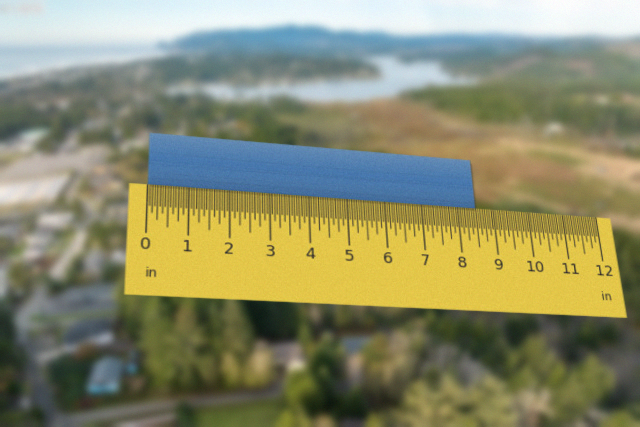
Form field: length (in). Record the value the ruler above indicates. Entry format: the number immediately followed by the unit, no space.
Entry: 8.5in
